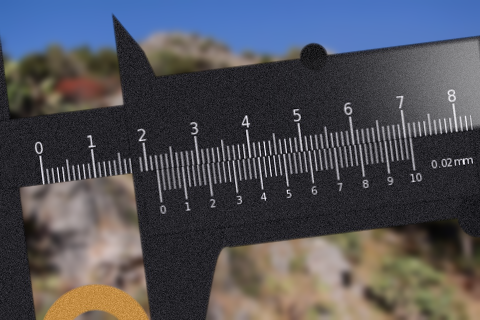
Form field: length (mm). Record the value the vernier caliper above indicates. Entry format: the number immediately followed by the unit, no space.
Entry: 22.0mm
